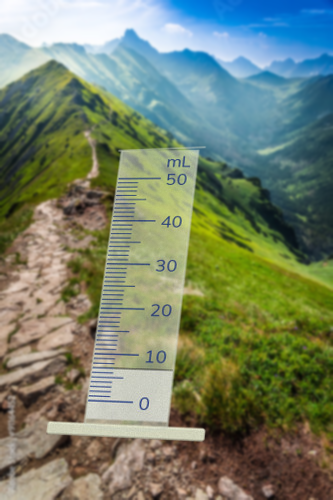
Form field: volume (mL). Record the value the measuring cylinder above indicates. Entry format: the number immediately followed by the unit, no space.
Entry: 7mL
